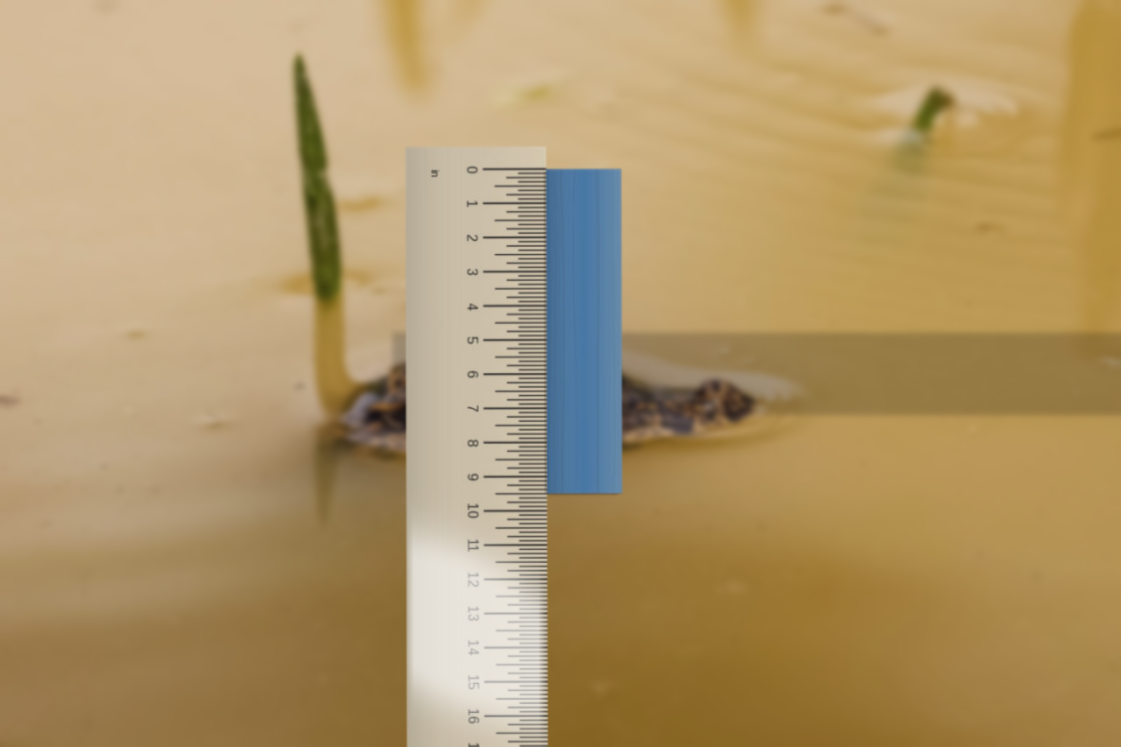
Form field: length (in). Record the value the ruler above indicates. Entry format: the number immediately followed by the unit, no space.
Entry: 9.5in
